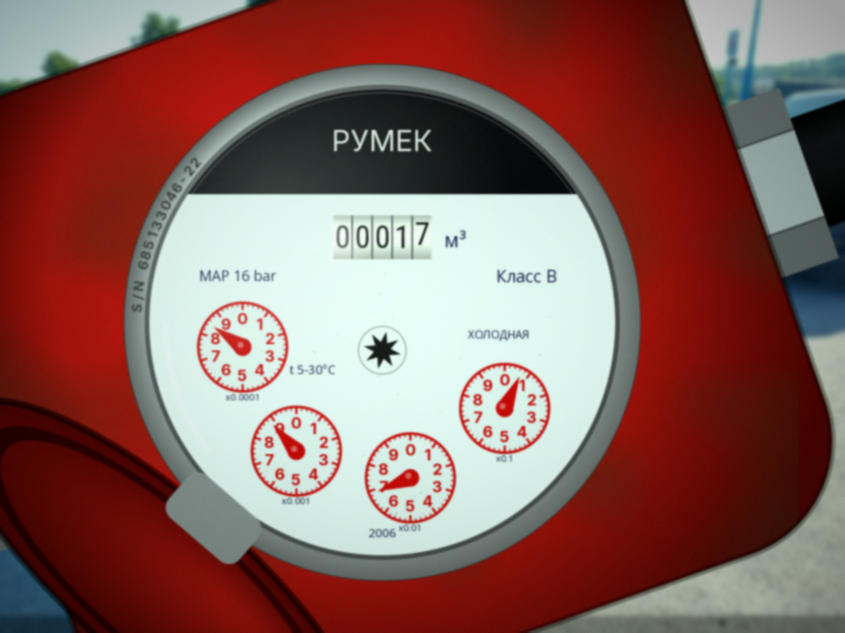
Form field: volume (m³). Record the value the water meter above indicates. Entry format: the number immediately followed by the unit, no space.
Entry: 17.0688m³
